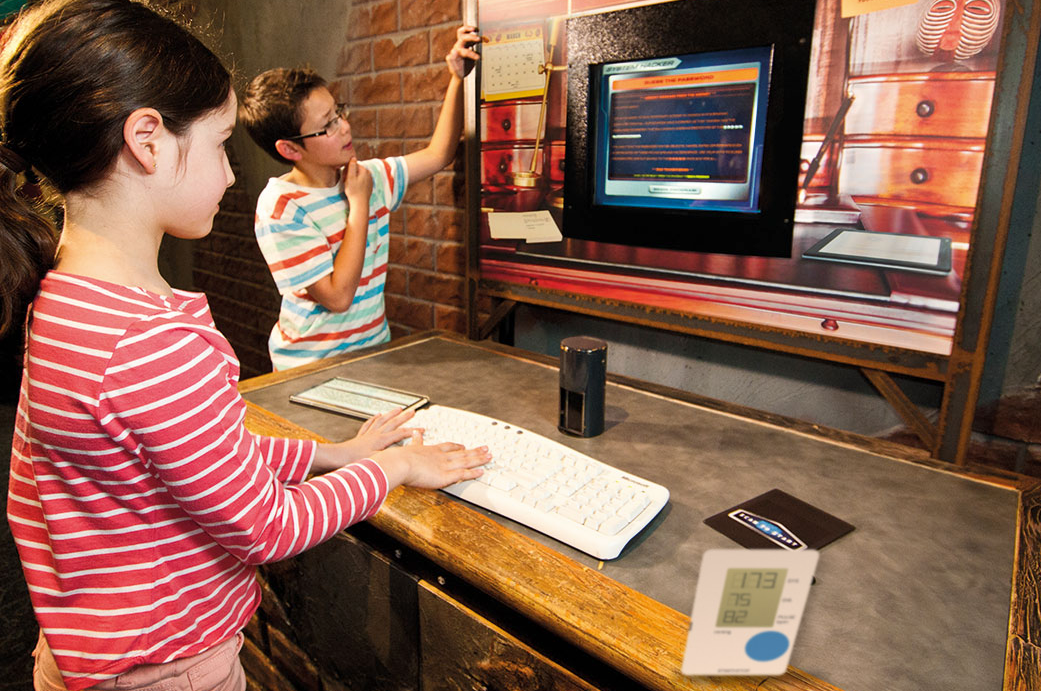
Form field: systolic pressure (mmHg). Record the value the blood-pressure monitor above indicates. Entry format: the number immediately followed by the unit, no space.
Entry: 173mmHg
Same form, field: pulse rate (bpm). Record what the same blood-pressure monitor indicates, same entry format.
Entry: 82bpm
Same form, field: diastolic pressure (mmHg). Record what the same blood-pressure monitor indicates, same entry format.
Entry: 75mmHg
